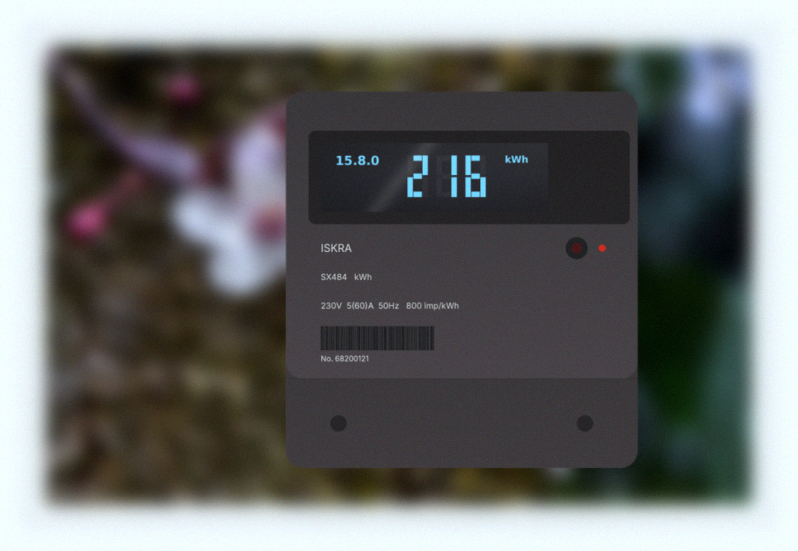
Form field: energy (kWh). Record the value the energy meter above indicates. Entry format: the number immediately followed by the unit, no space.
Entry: 216kWh
